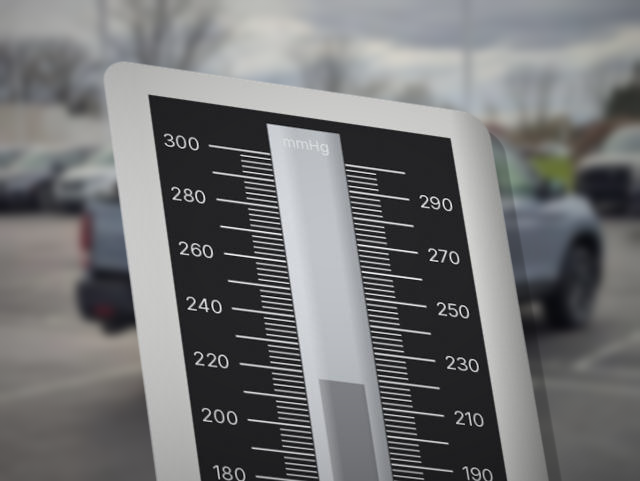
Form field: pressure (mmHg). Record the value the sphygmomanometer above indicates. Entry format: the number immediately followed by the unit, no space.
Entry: 218mmHg
